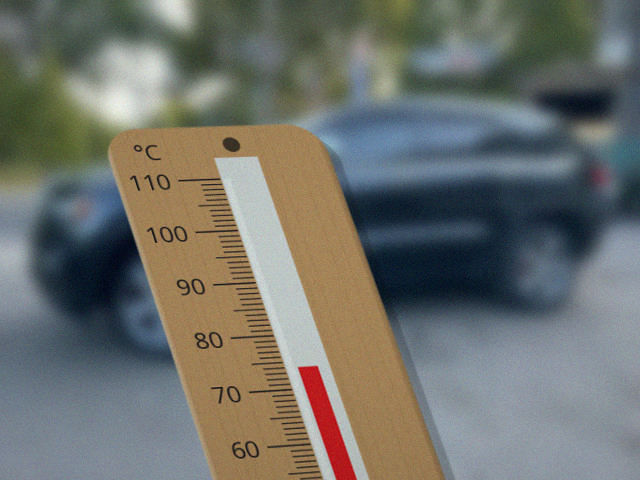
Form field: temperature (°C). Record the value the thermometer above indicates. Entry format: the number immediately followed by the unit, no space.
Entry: 74°C
